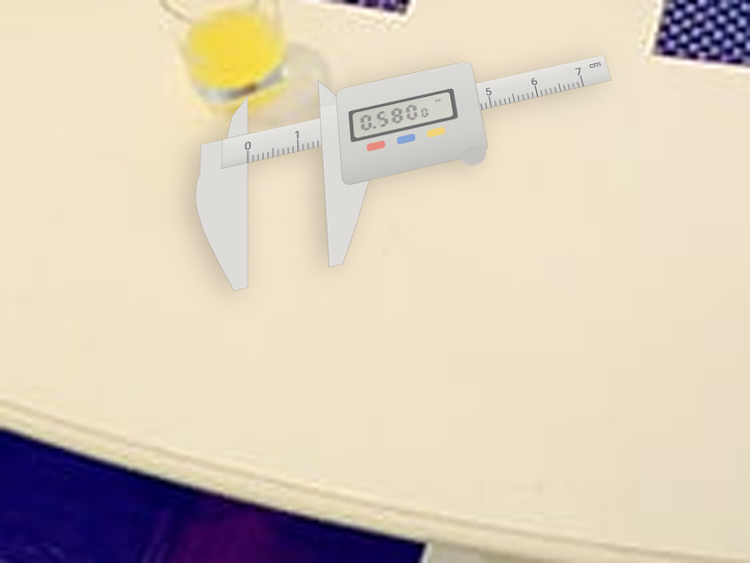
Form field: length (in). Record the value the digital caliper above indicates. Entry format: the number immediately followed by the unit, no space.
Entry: 0.5800in
